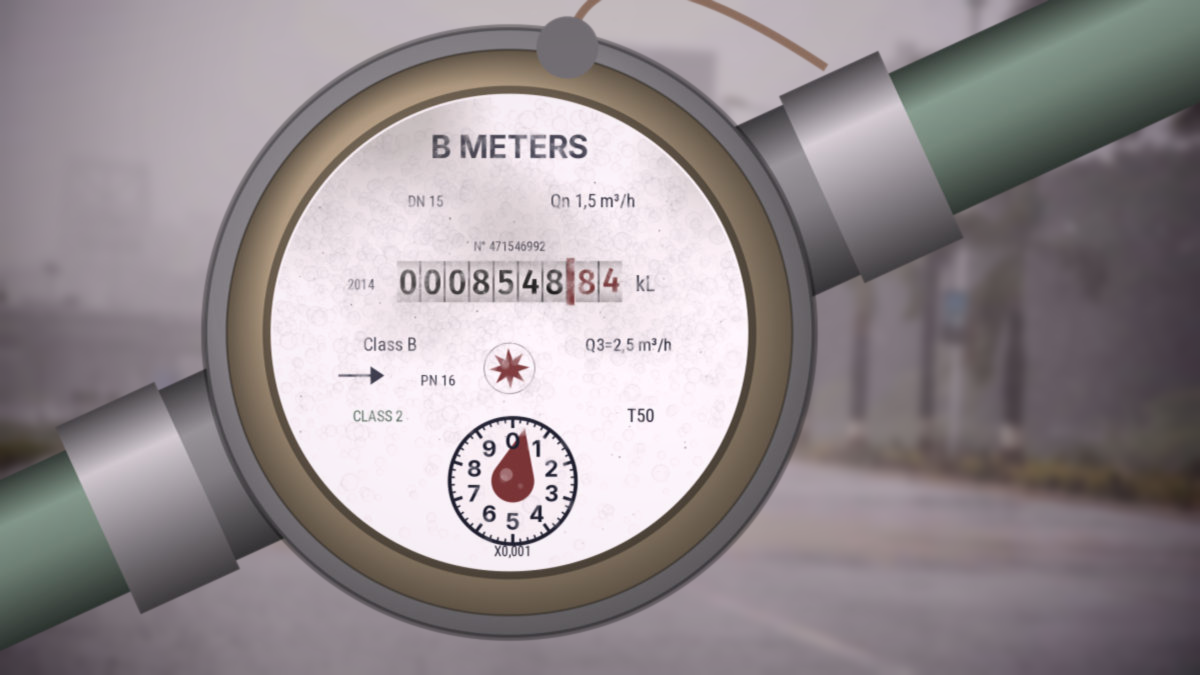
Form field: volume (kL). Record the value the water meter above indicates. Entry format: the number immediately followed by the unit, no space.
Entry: 8548.840kL
